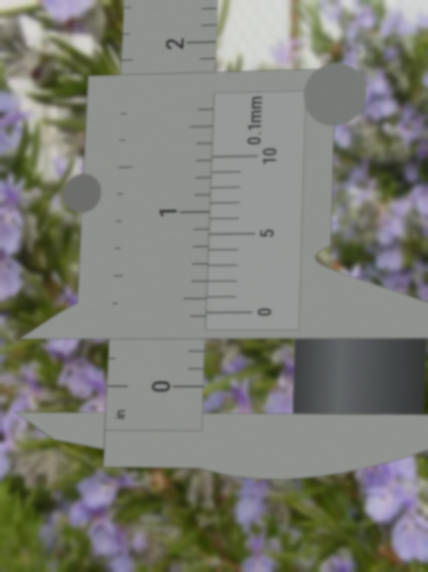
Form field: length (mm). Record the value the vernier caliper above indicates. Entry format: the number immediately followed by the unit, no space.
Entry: 4.2mm
